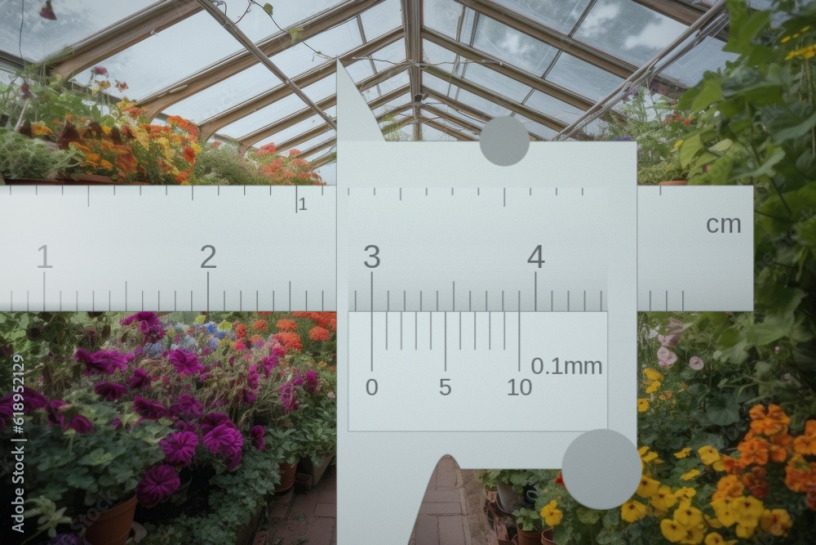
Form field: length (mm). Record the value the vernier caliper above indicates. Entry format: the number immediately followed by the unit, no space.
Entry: 30.0mm
